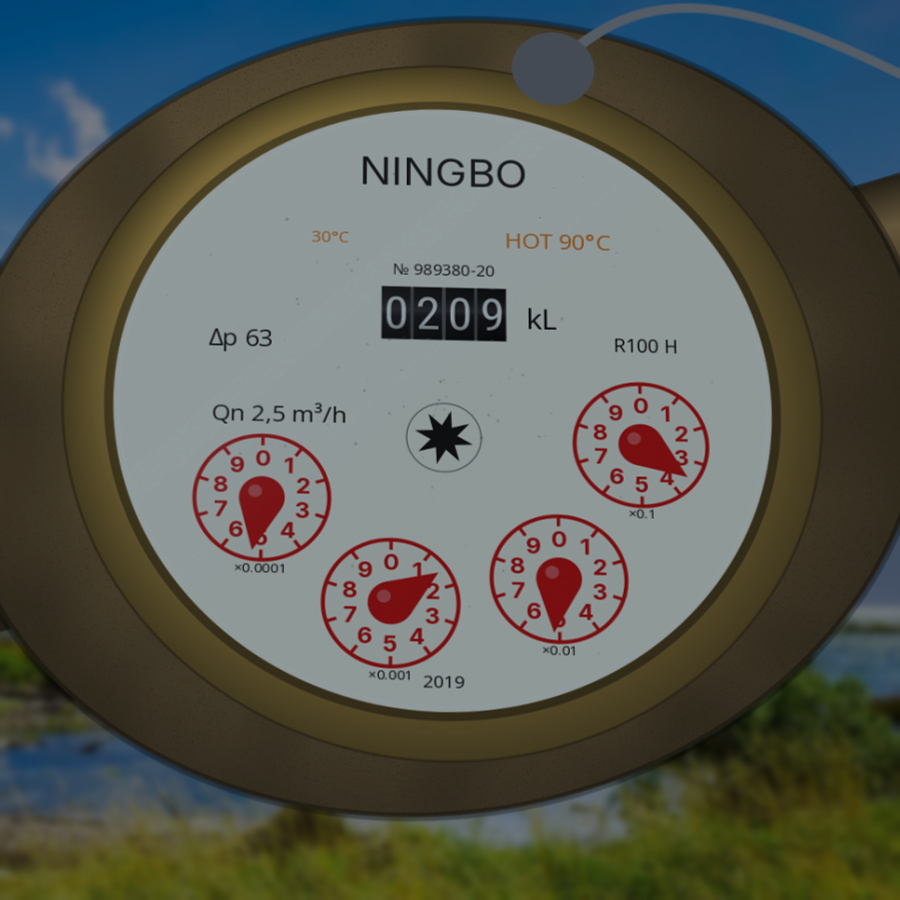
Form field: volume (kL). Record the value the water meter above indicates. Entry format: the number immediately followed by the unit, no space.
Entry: 209.3515kL
